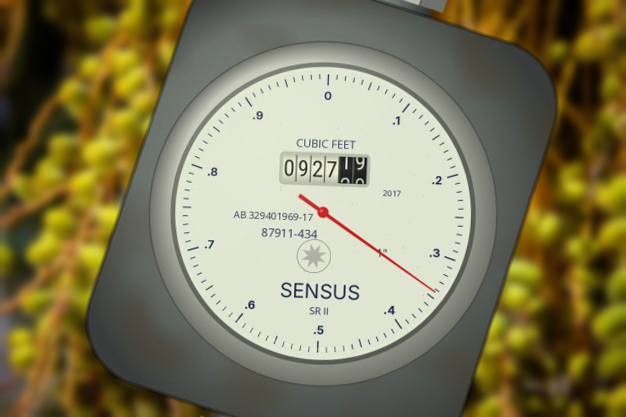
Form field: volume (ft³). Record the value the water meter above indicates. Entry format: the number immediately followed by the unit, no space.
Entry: 92719.34ft³
